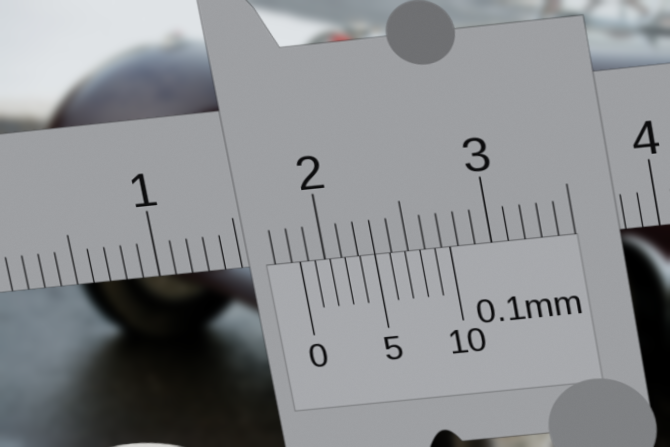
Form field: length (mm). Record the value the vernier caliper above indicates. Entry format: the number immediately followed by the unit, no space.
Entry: 18.5mm
